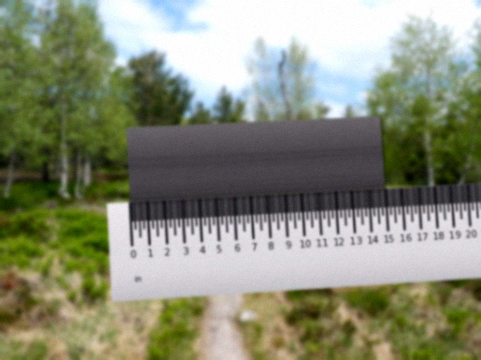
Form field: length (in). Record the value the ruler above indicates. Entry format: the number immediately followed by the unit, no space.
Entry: 15in
